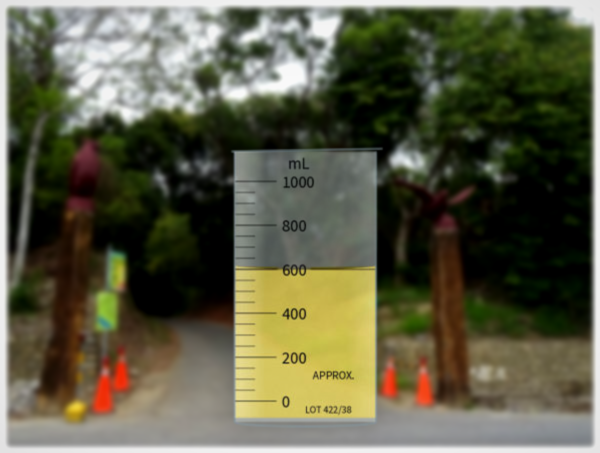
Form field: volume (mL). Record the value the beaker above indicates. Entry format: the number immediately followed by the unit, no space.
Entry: 600mL
